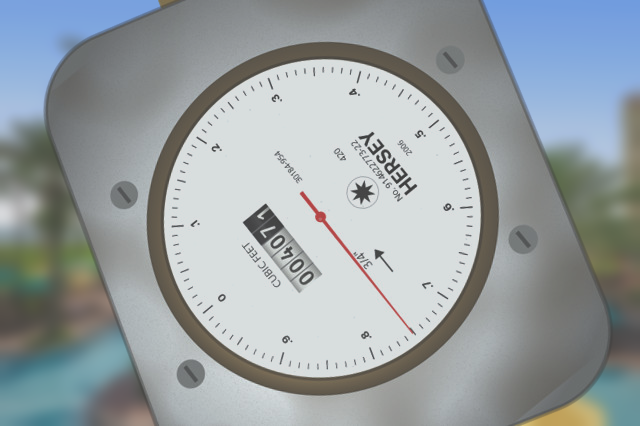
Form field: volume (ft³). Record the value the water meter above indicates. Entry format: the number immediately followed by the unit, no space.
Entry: 4070.75ft³
